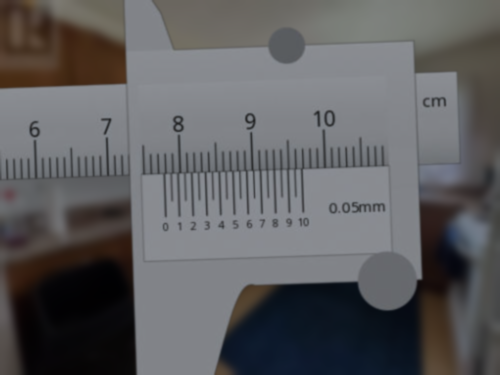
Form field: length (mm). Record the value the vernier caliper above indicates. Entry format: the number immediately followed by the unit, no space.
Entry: 77.8mm
